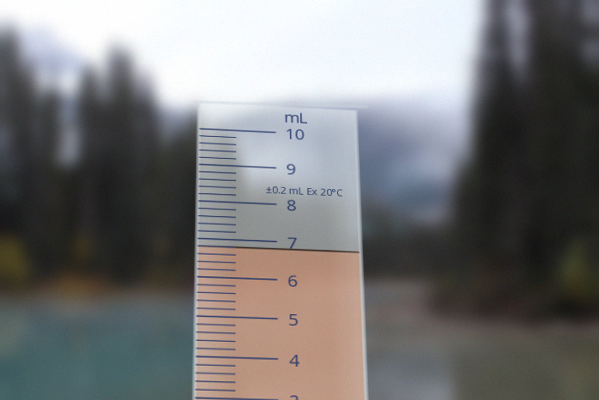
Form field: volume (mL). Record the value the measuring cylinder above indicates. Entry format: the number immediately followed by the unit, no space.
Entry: 6.8mL
